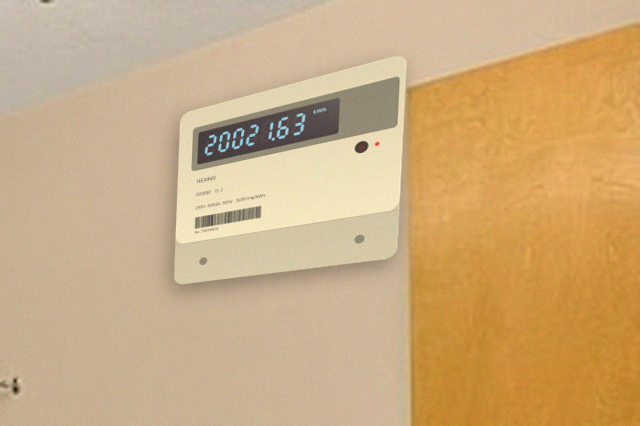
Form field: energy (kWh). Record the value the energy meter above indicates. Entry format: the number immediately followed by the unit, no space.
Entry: 20021.63kWh
